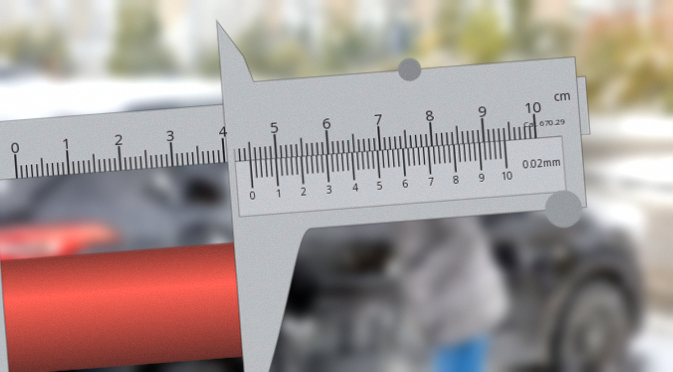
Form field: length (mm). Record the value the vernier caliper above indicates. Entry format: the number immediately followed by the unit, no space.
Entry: 45.0mm
